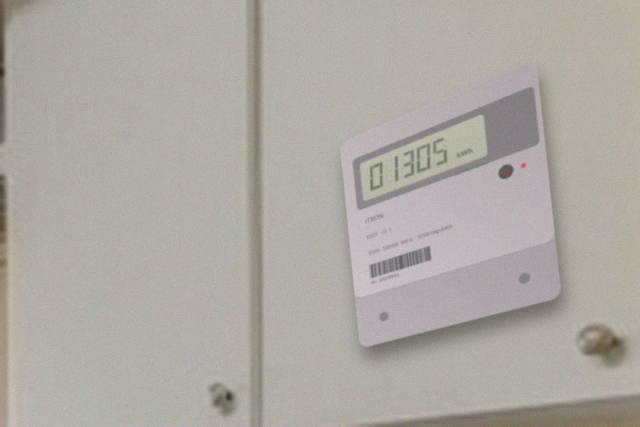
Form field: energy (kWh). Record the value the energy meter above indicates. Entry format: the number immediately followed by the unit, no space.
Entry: 1305kWh
